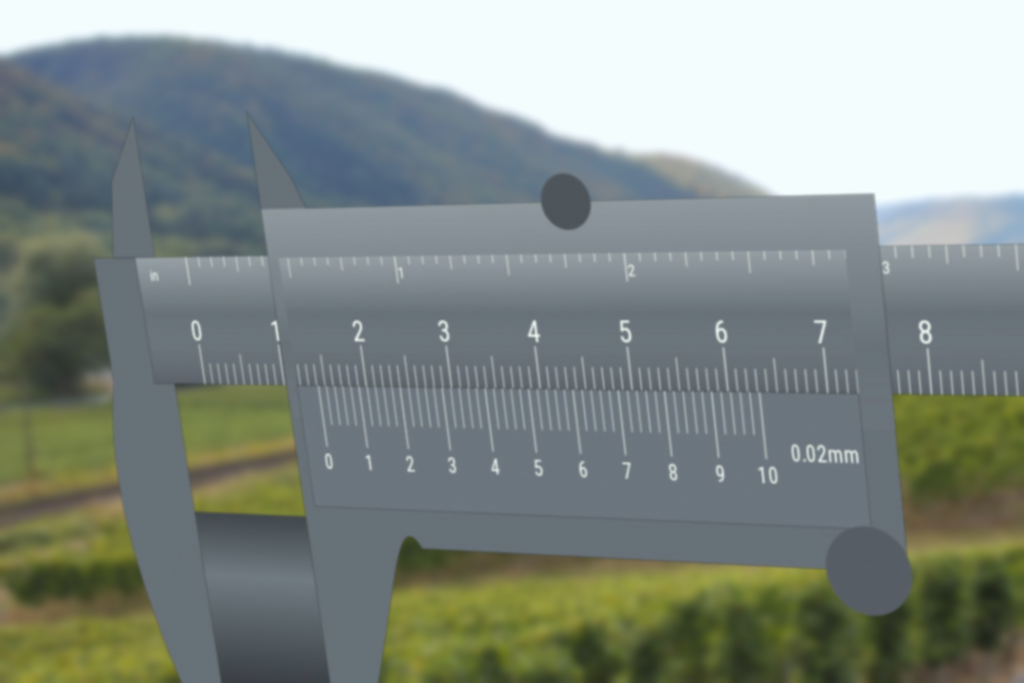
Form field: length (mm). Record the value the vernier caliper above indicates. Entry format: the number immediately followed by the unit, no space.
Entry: 14.2mm
